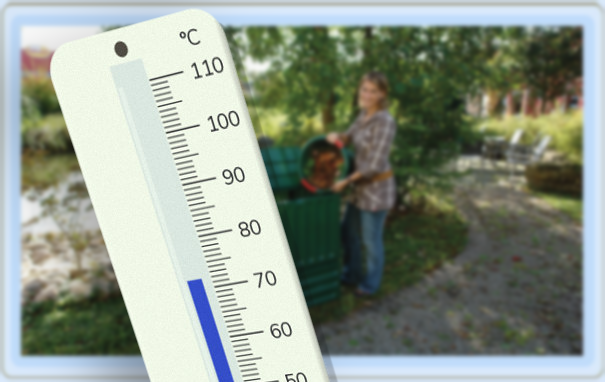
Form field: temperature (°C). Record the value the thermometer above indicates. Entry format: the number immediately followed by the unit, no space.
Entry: 72°C
